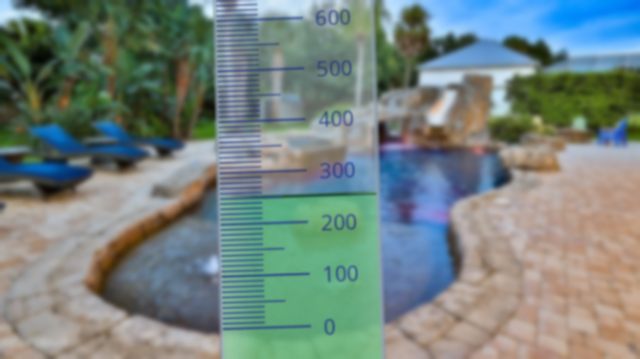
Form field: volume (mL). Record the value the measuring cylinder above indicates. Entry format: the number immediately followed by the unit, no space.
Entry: 250mL
